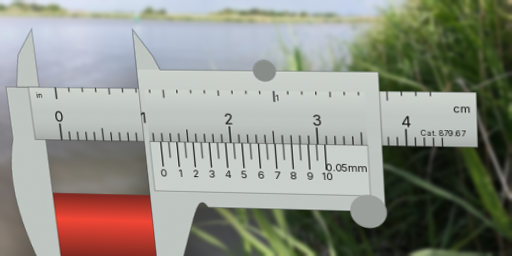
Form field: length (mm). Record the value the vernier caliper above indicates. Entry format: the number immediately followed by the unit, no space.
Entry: 11.8mm
